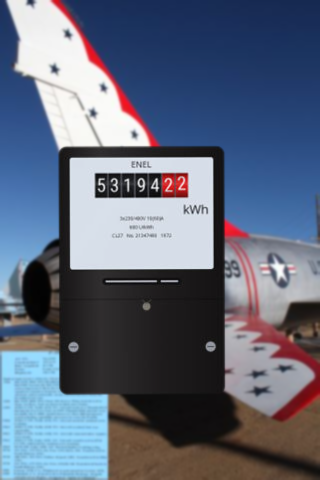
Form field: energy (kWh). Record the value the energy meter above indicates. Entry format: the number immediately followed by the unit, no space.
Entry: 53194.22kWh
